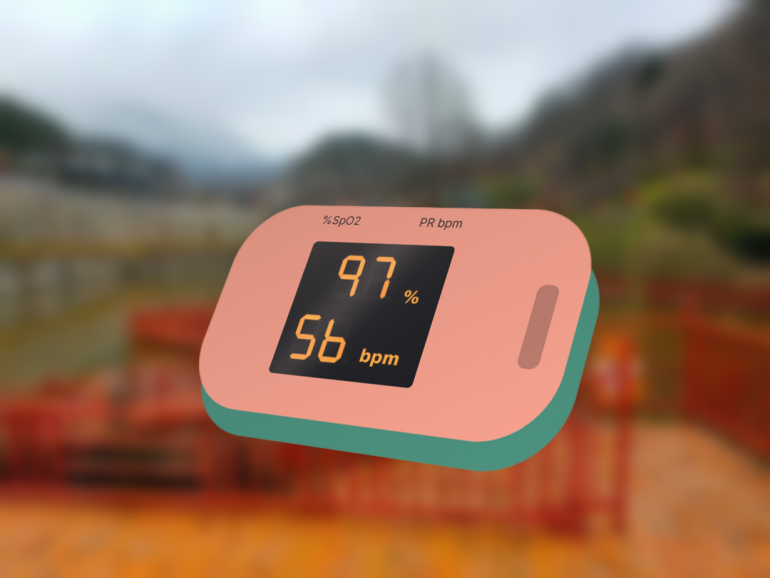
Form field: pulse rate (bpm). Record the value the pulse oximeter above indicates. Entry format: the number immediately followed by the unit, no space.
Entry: 56bpm
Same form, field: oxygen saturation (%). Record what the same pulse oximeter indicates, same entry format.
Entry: 97%
